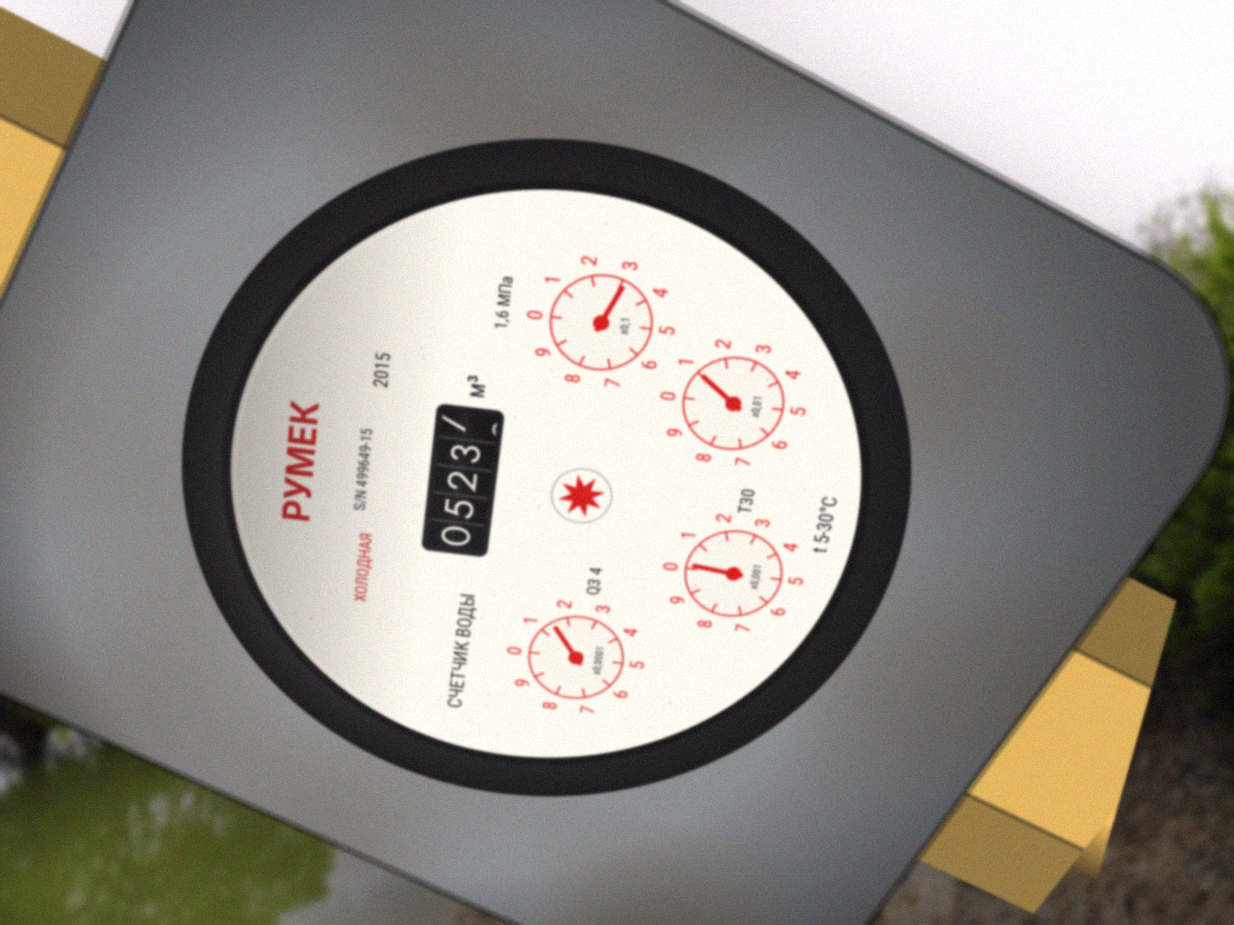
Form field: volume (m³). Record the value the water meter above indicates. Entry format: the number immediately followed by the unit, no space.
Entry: 5237.3101m³
